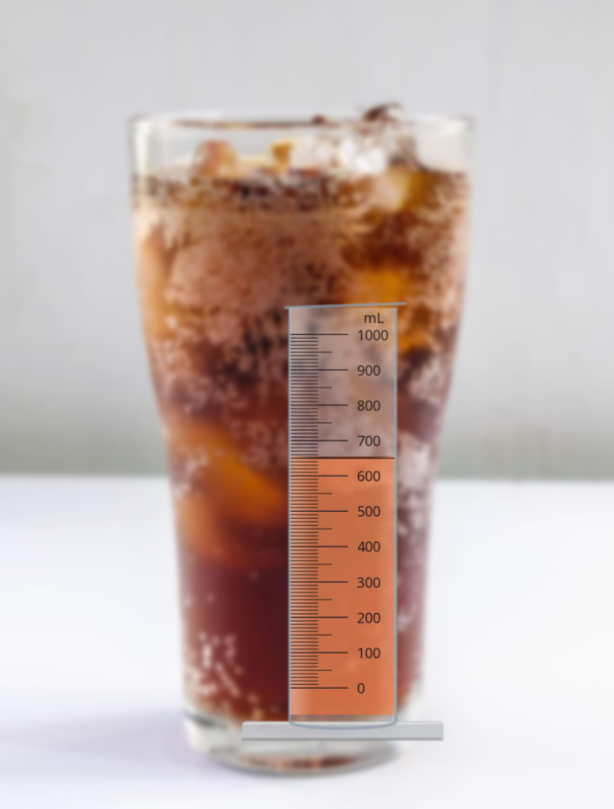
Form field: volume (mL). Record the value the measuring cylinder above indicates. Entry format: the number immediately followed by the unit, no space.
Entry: 650mL
